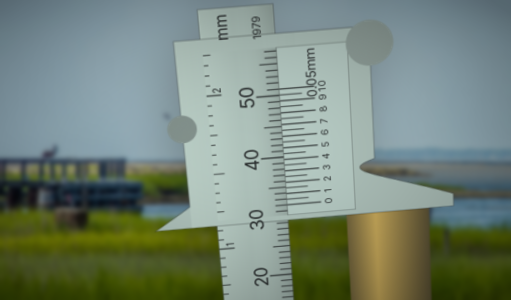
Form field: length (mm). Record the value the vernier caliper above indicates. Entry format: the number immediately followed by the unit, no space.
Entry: 32.0mm
